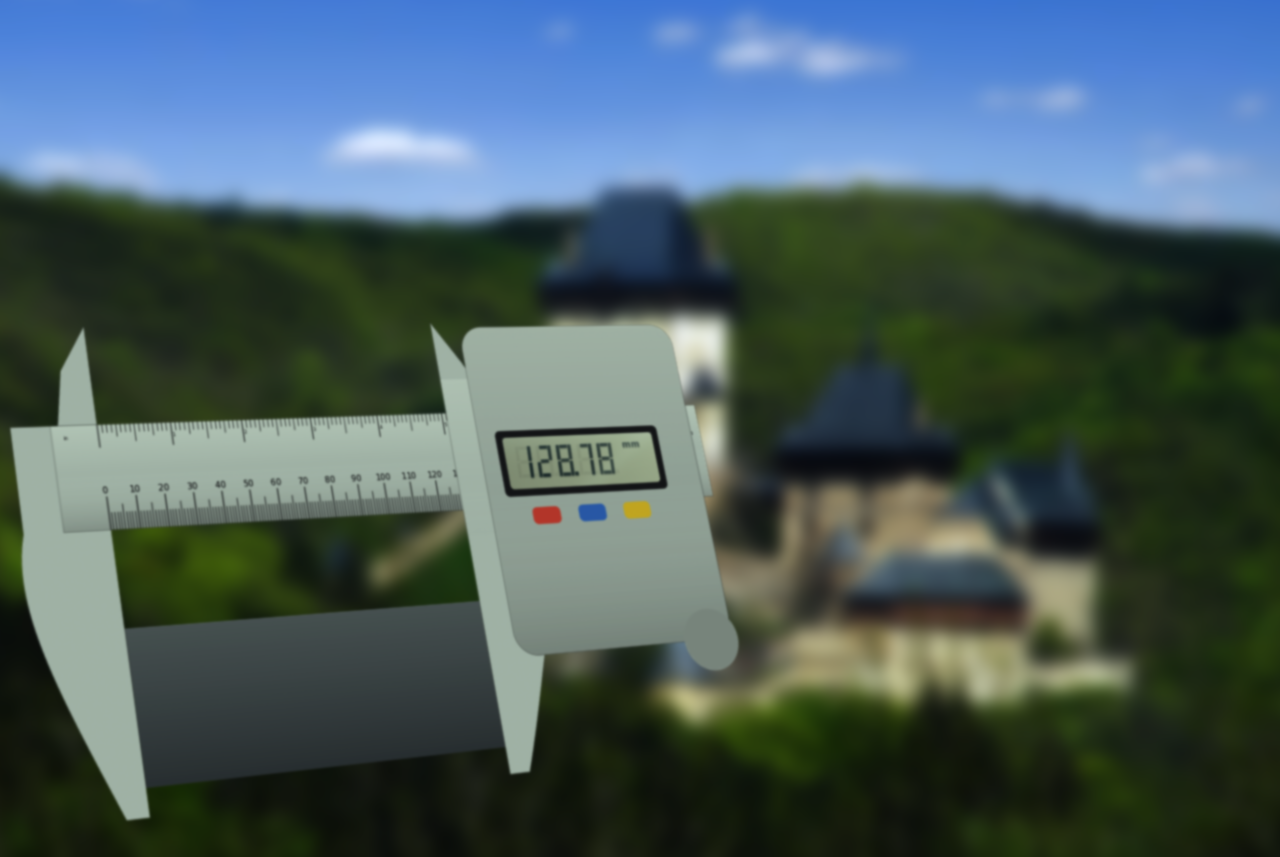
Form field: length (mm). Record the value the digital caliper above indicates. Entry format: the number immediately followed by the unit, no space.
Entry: 128.78mm
